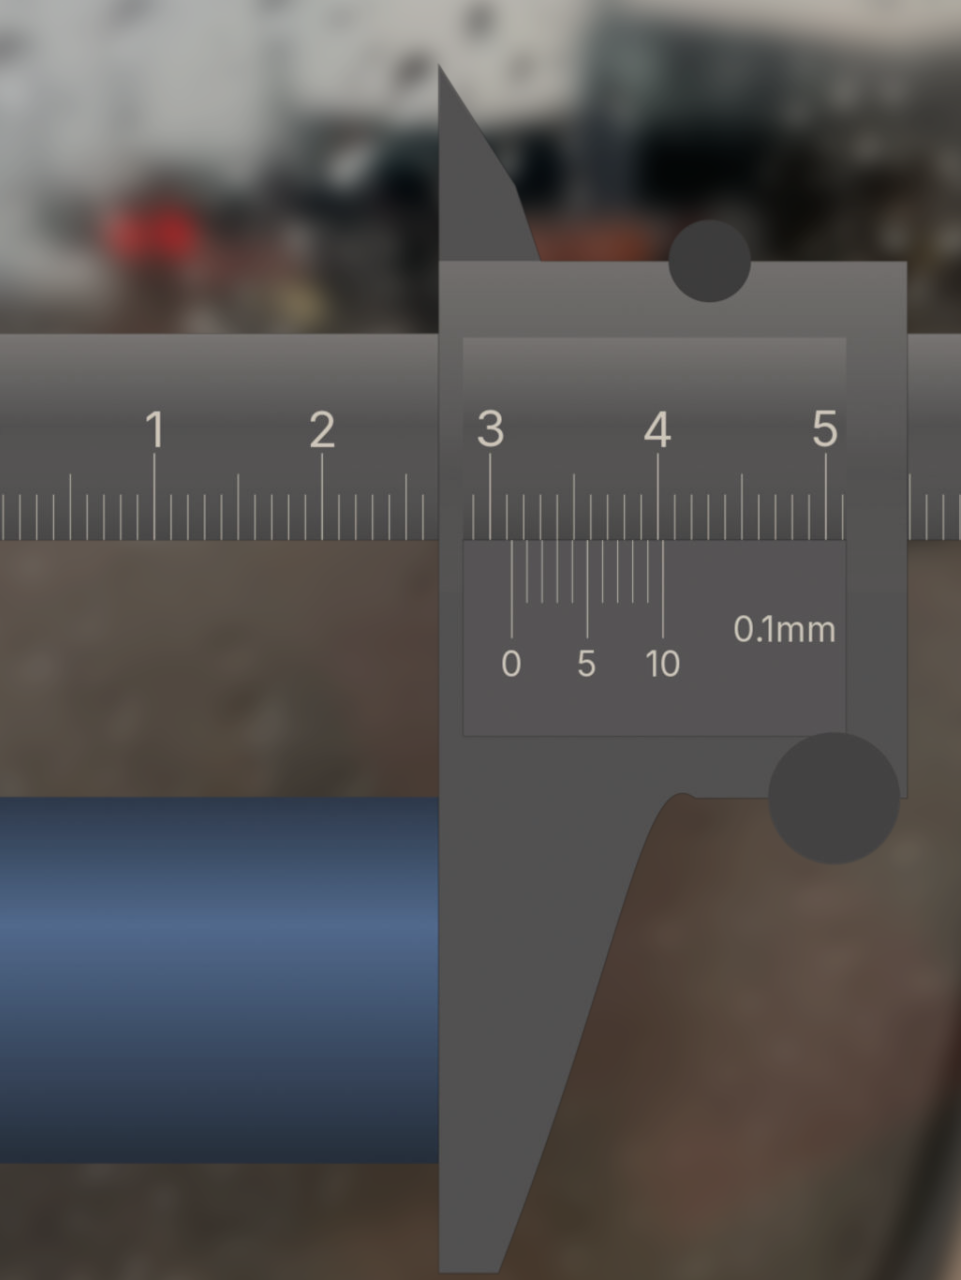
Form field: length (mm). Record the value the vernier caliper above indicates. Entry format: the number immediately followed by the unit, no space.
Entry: 31.3mm
